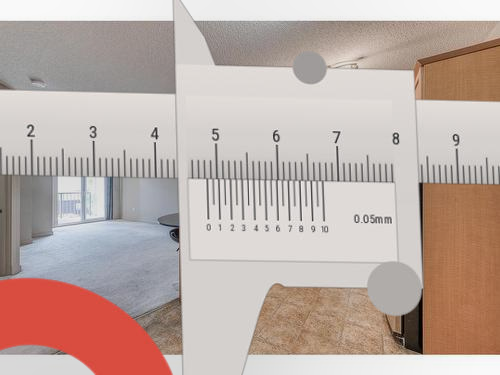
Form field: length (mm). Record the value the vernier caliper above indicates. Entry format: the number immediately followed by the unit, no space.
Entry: 48.4mm
